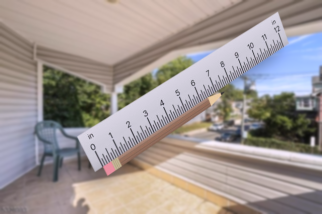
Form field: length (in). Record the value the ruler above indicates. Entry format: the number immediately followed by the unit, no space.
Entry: 7.5in
